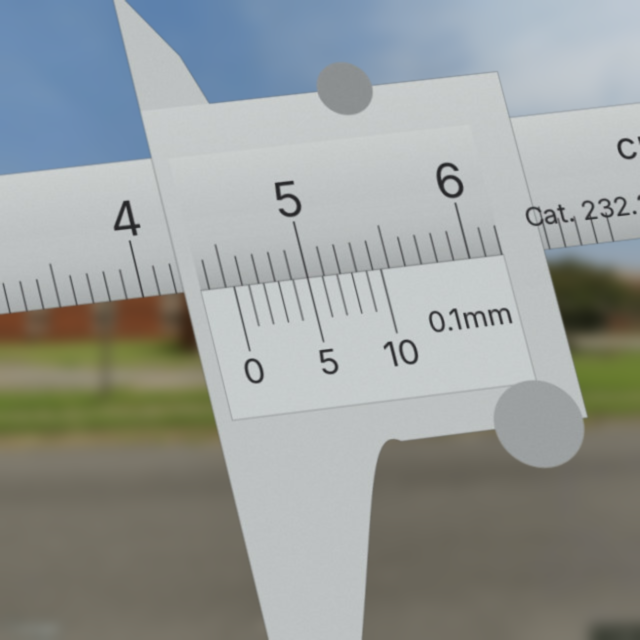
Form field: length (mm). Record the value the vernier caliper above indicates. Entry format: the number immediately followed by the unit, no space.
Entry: 45.5mm
